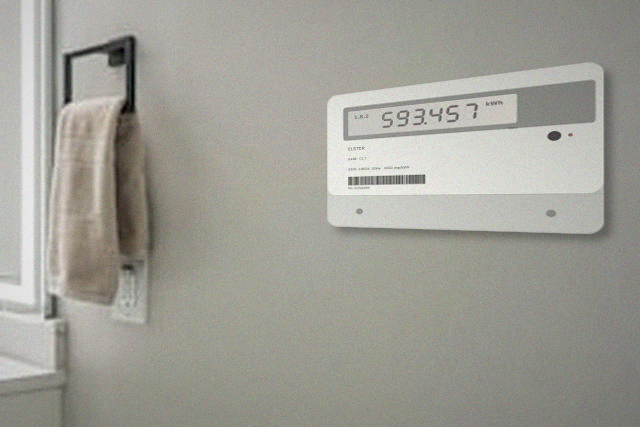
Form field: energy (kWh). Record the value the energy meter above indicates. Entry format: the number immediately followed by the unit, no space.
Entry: 593.457kWh
